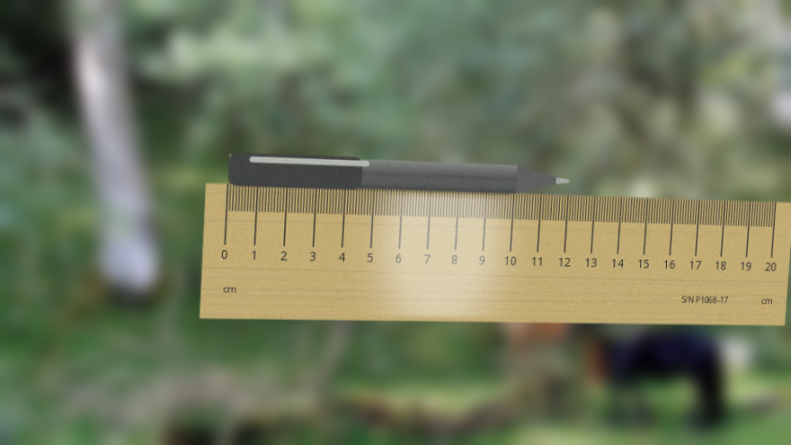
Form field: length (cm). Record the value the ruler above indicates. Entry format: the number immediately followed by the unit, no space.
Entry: 12cm
